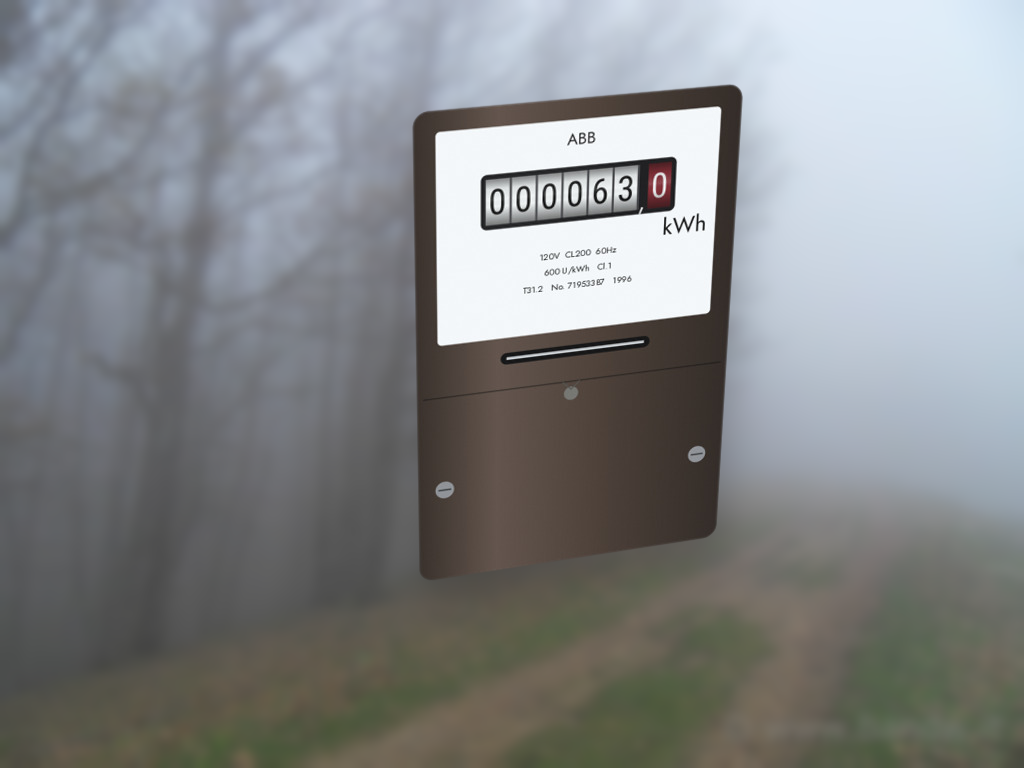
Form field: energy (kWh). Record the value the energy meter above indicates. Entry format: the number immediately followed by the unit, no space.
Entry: 63.0kWh
